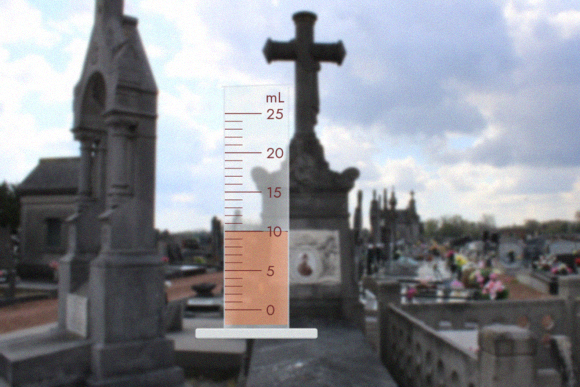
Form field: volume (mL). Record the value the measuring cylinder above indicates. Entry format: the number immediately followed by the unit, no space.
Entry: 10mL
